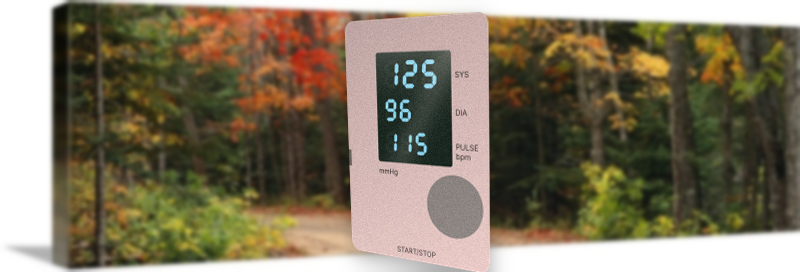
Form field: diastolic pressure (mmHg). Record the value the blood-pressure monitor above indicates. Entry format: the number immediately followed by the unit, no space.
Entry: 96mmHg
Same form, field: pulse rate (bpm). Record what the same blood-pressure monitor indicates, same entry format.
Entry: 115bpm
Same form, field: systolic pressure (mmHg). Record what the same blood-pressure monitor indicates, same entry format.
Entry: 125mmHg
